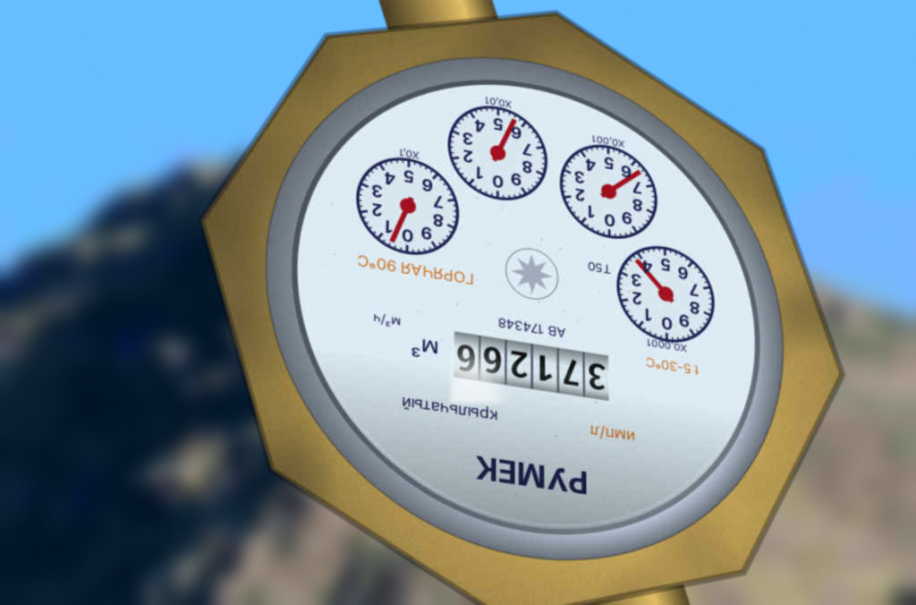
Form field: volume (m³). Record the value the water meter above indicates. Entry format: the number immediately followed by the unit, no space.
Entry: 371266.0563m³
